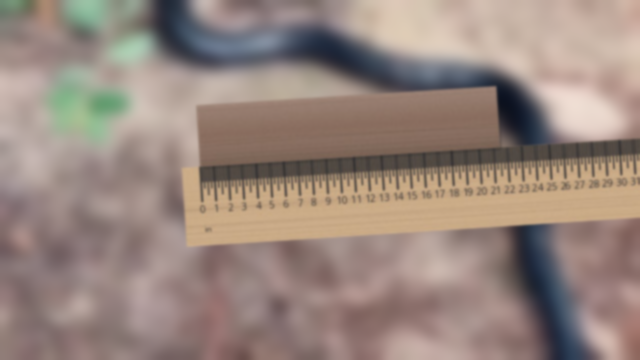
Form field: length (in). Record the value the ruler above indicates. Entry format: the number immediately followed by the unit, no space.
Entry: 21.5in
